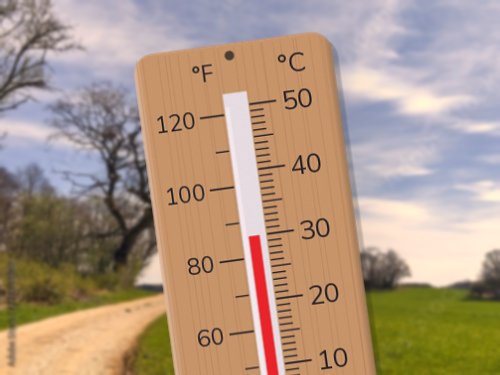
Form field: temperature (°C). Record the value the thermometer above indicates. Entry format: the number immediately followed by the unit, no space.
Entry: 30°C
